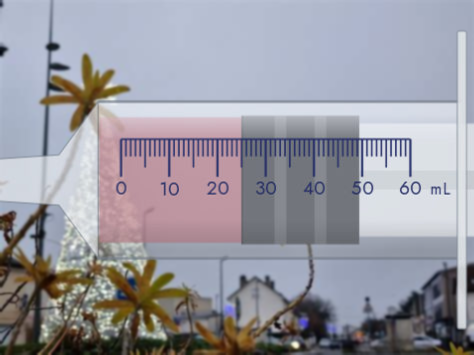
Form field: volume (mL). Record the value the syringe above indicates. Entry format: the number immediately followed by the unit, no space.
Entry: 25mL
